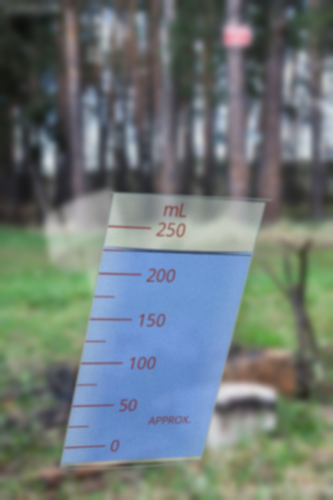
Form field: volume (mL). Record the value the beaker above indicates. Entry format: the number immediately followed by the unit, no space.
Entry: 225mL
